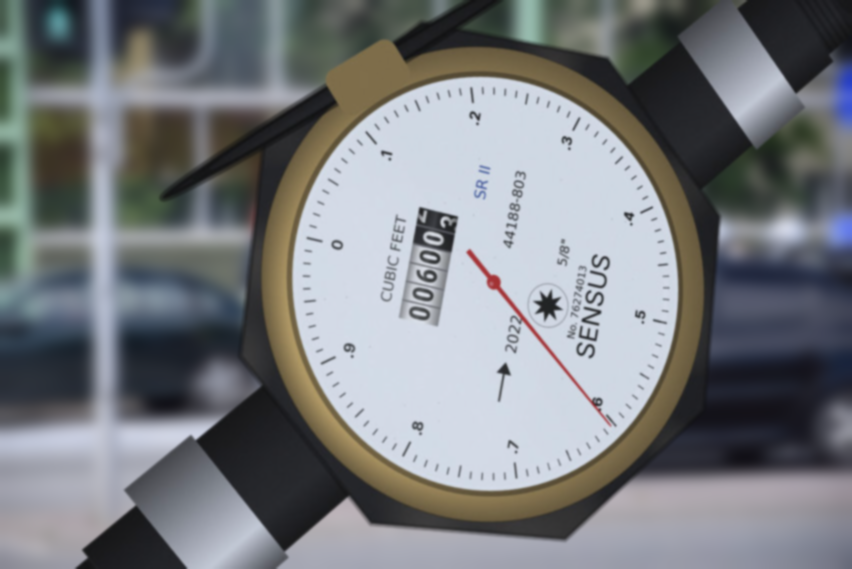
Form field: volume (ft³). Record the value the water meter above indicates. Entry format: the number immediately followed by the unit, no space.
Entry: 6002.60ft³
